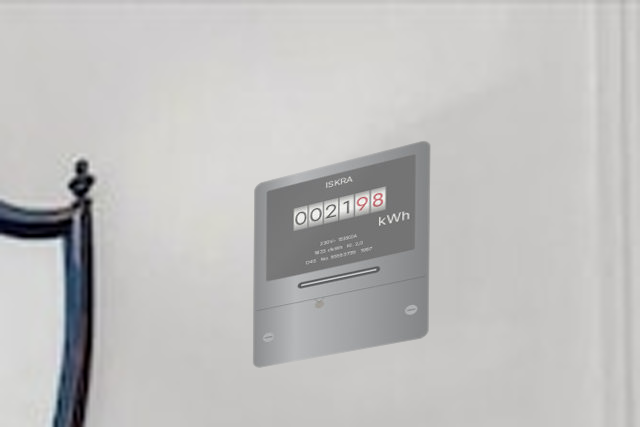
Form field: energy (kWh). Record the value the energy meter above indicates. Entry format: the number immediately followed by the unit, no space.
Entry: 21.98kWh
